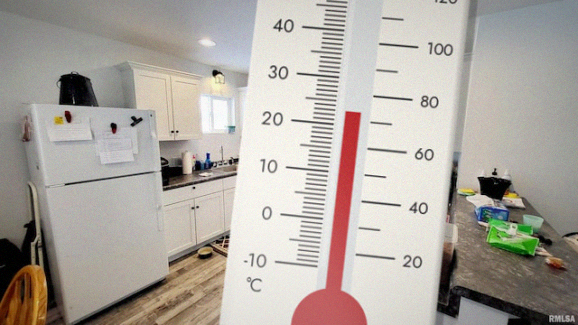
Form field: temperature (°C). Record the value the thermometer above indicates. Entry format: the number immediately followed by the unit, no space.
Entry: 23°C
